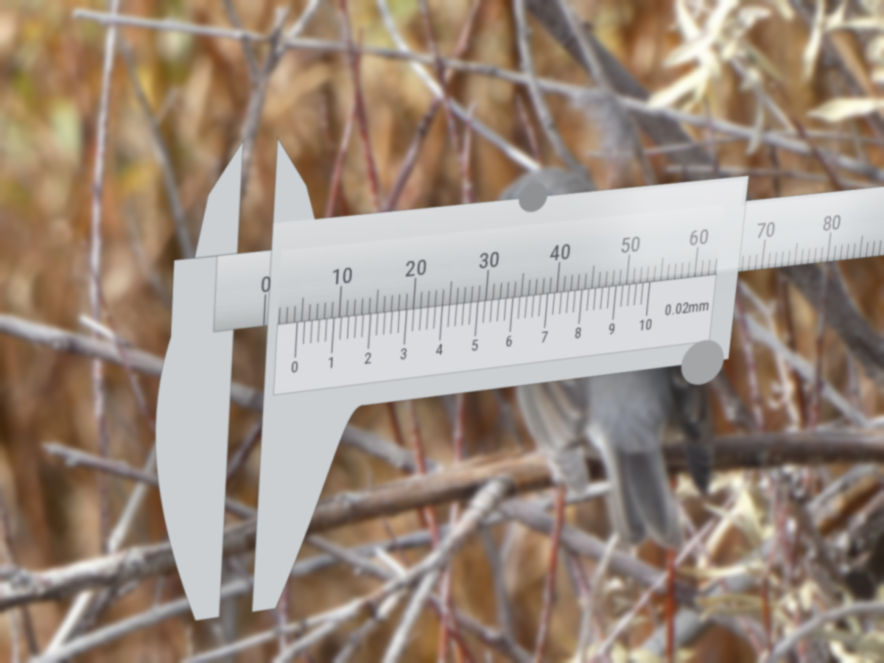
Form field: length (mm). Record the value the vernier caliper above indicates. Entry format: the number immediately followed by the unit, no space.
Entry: 4.4mm
